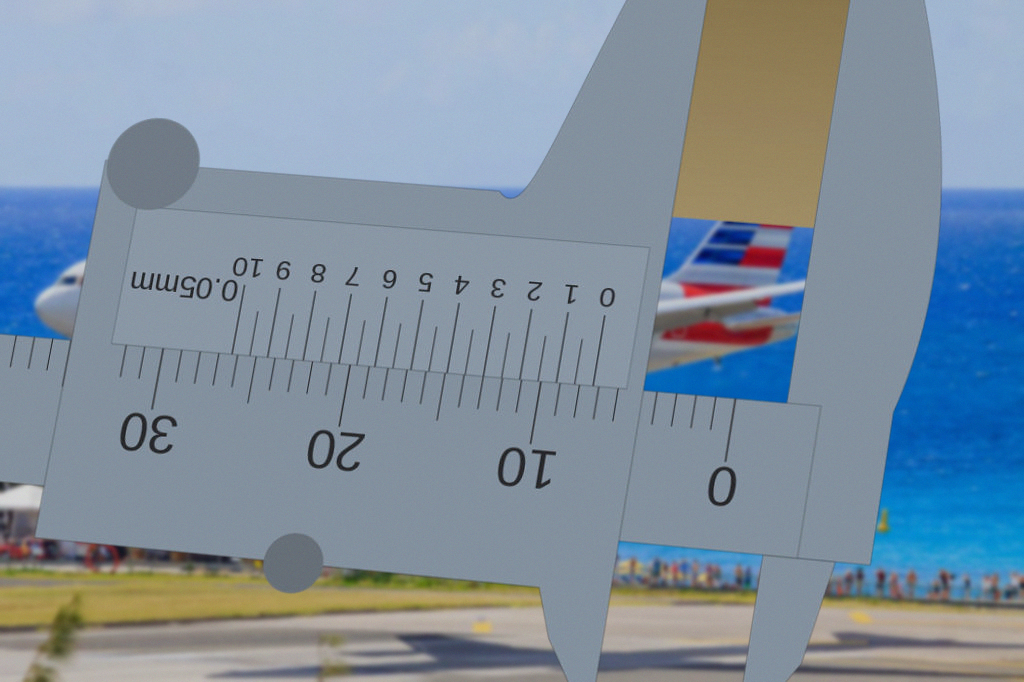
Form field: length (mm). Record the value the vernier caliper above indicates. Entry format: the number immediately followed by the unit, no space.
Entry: 7.3mm
